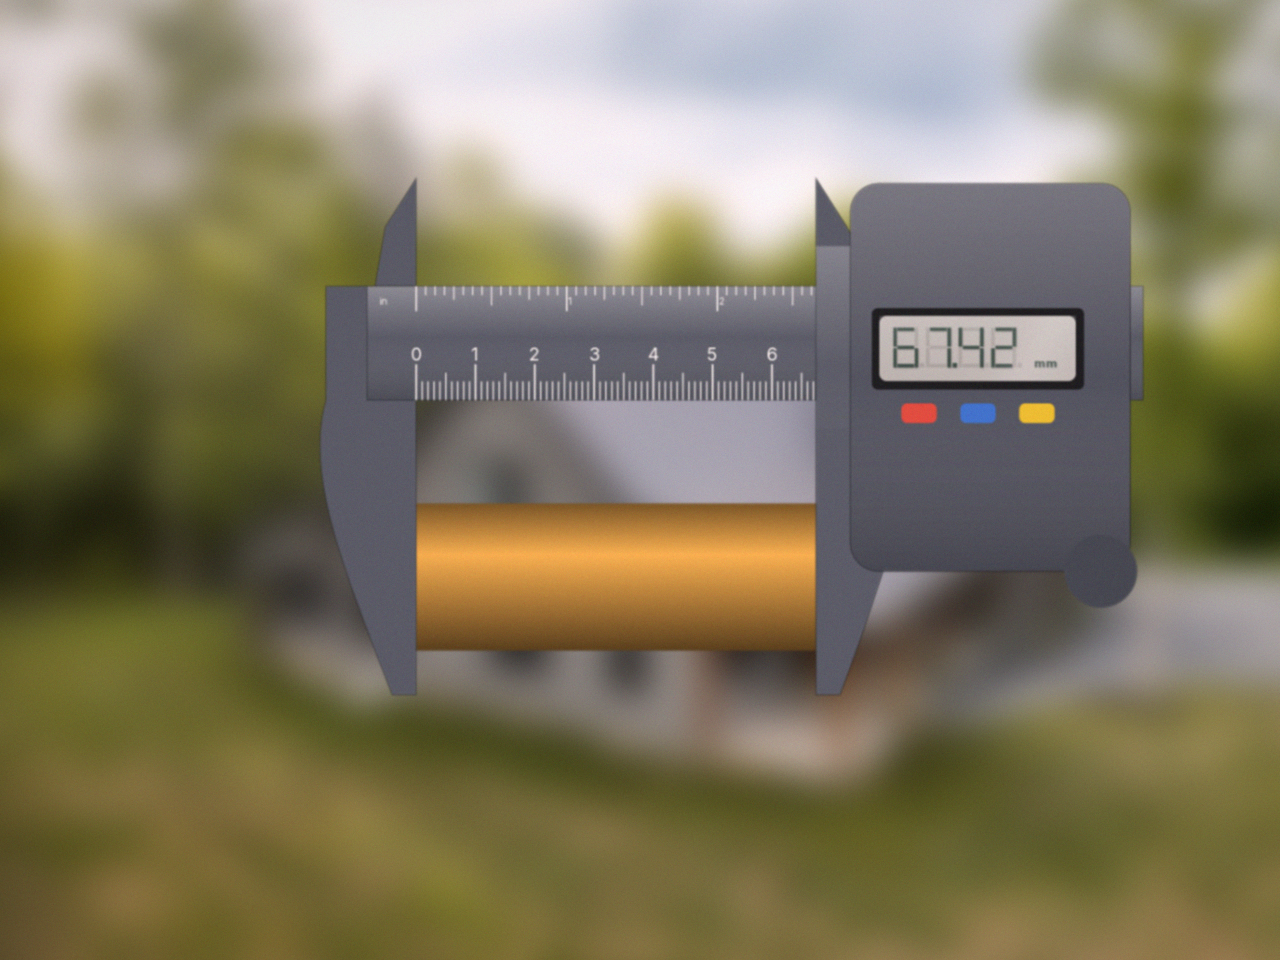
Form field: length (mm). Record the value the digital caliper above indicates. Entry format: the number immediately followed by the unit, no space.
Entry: 67.42mm
